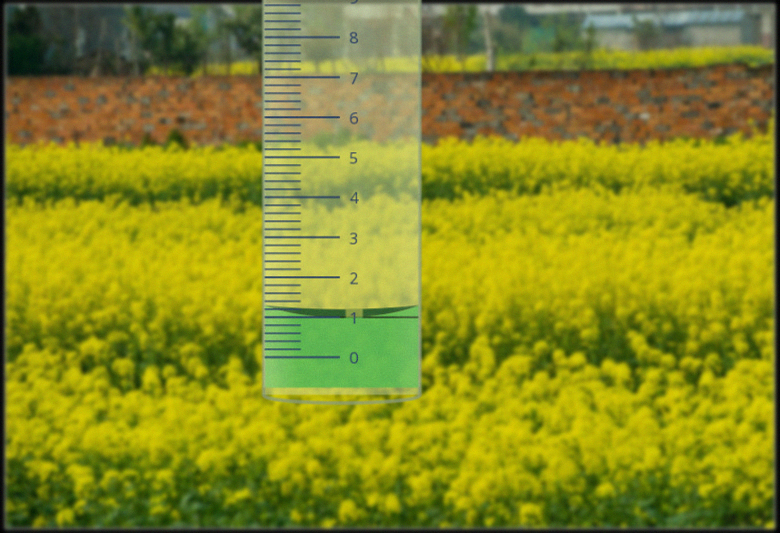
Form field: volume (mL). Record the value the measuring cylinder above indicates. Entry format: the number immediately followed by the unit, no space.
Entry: 1mL
